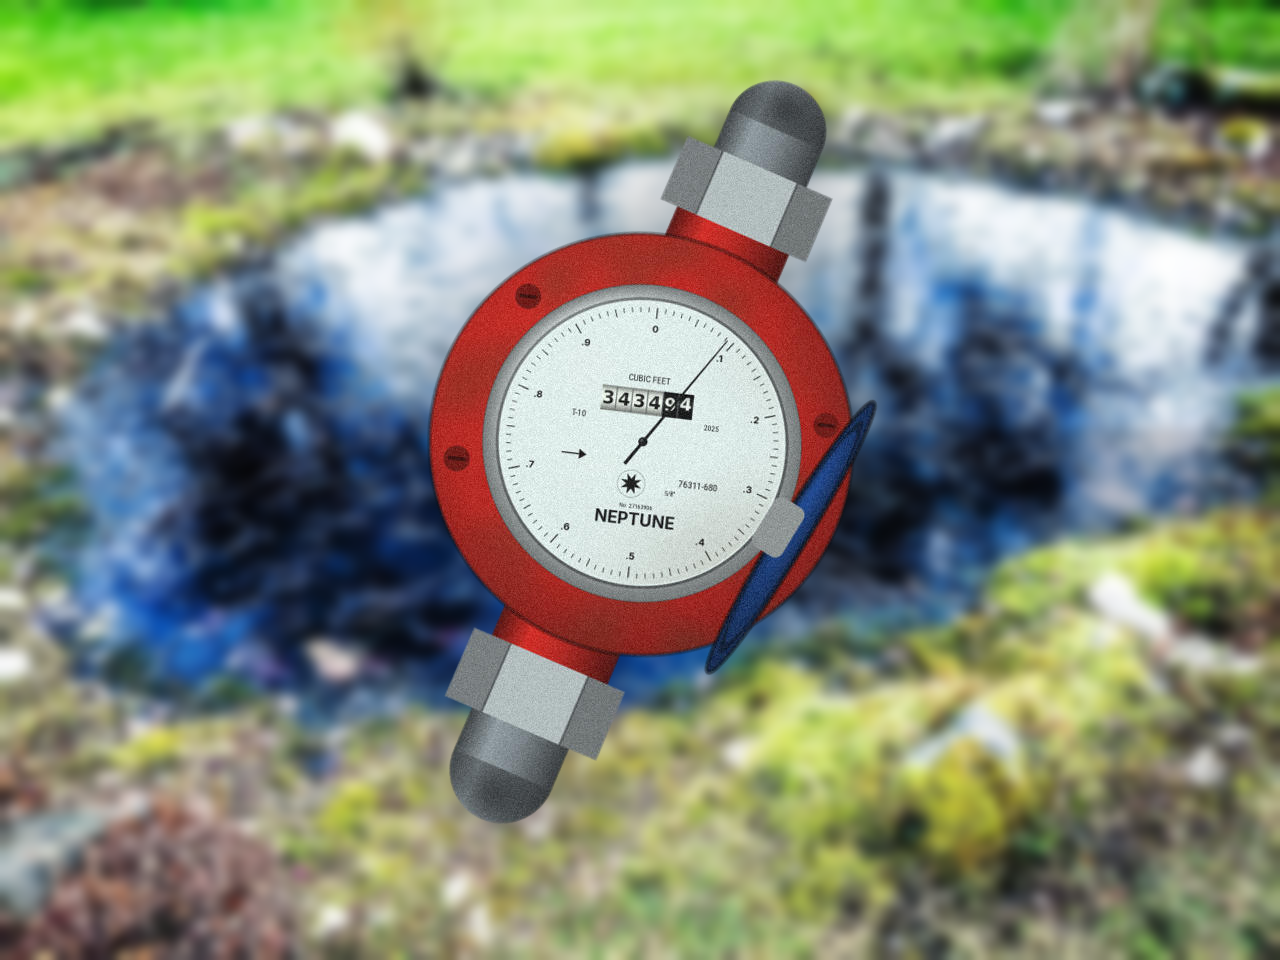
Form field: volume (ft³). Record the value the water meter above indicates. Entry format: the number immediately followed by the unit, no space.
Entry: 343494.09ft³
